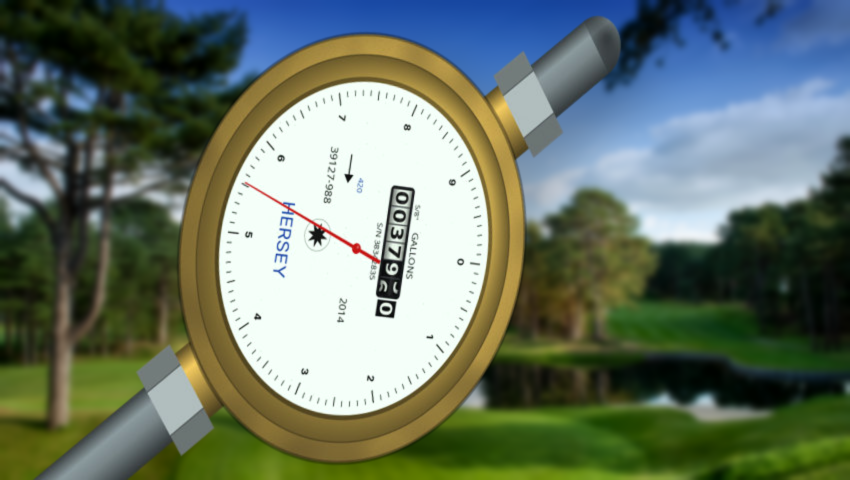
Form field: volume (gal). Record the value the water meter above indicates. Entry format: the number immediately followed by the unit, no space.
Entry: 37955.5gal
